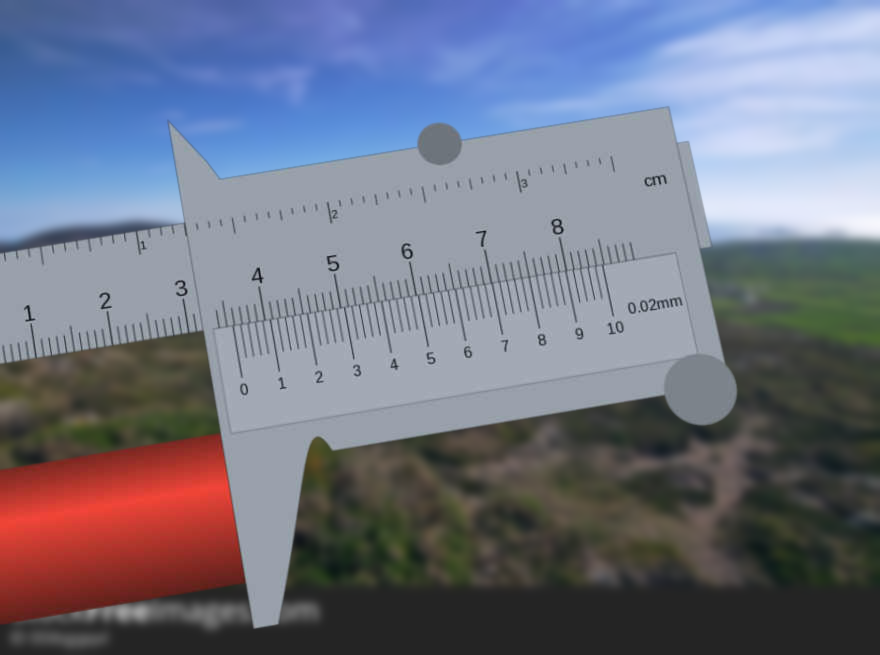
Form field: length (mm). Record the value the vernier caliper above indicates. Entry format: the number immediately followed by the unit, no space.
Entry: 35.8mm
